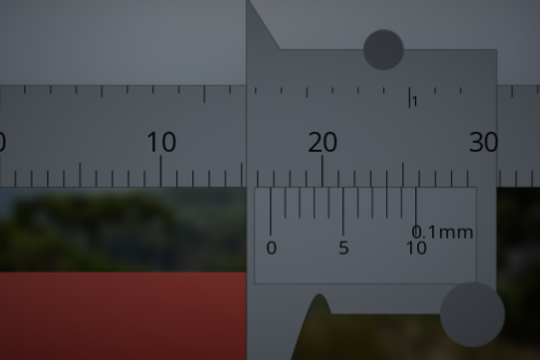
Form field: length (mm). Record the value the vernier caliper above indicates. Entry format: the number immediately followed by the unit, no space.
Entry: 16.8mm
